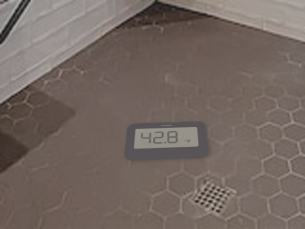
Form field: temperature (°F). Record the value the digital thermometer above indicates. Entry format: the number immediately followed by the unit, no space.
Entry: 42.8°F
